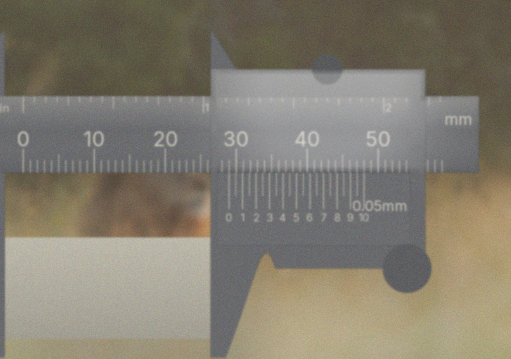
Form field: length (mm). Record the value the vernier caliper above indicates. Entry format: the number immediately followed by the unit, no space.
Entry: 29.0mm
